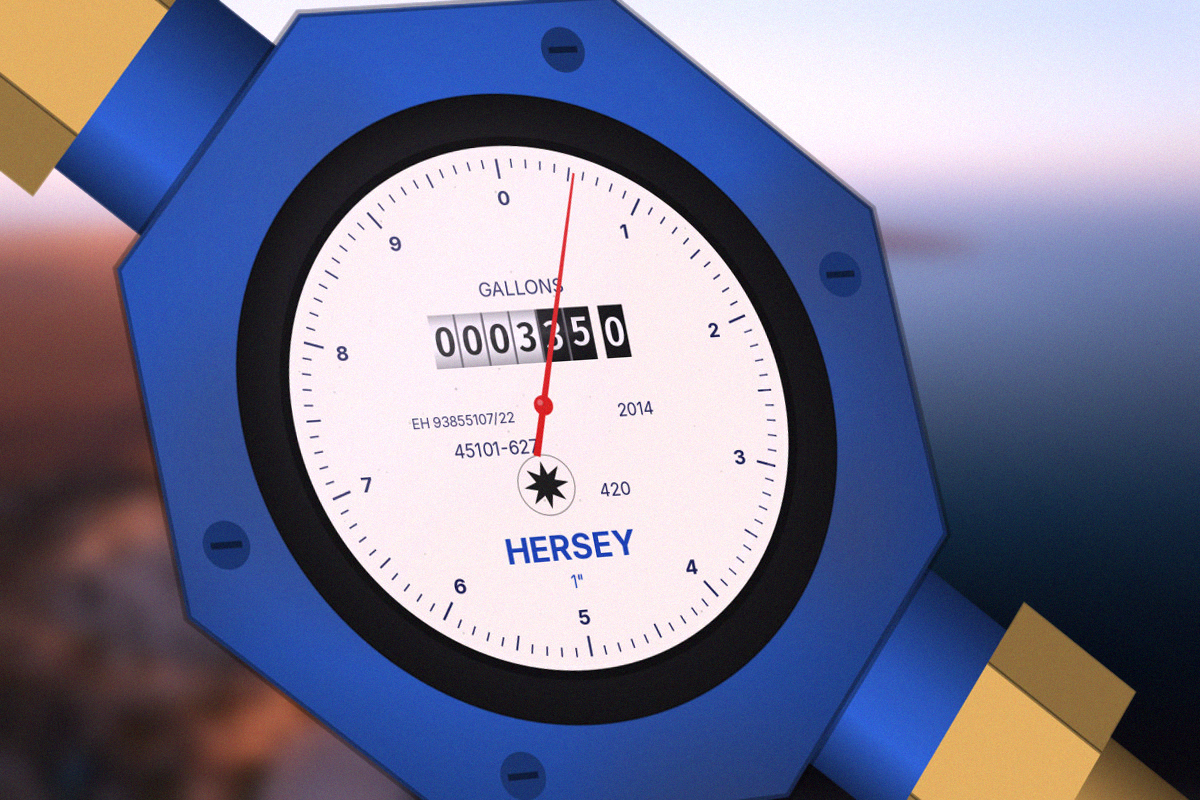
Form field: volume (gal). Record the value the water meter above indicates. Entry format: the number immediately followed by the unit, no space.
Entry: 3350.5gal
